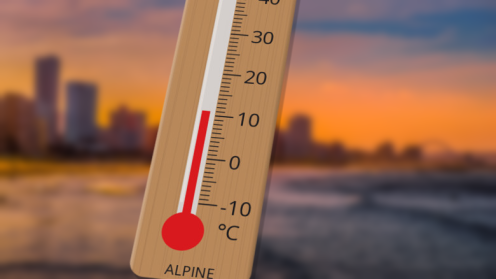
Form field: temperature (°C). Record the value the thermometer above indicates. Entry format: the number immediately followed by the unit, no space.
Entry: 11°C
